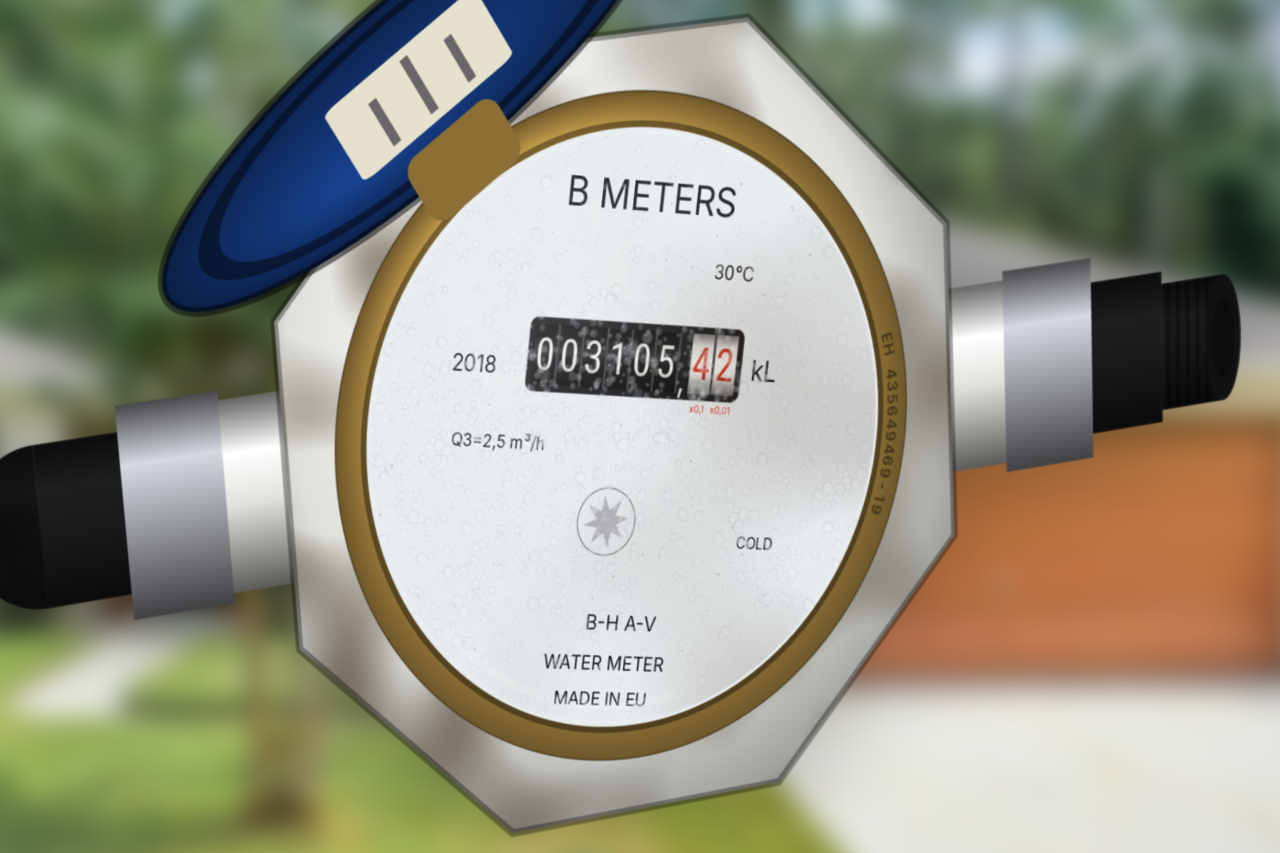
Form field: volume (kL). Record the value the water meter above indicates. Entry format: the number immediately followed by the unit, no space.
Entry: 3105.42kL
